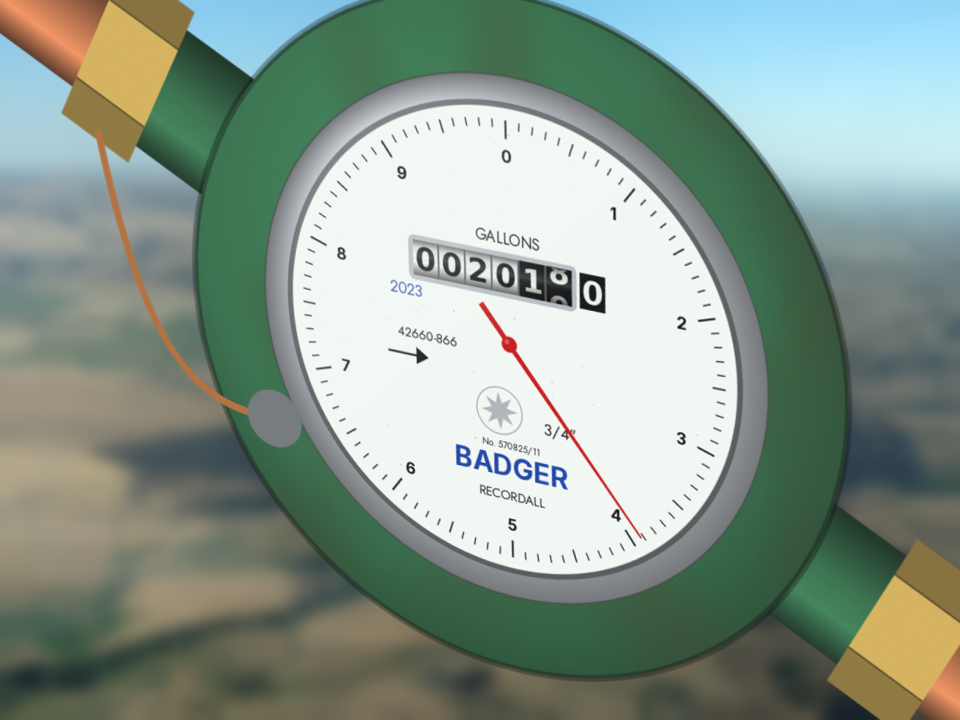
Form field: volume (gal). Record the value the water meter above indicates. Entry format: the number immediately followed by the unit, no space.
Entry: 20183.9gal
